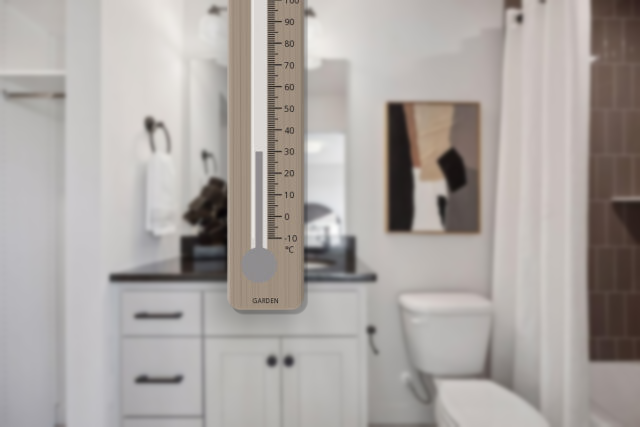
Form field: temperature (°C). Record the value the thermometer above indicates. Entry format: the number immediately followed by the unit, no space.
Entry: 30°C
